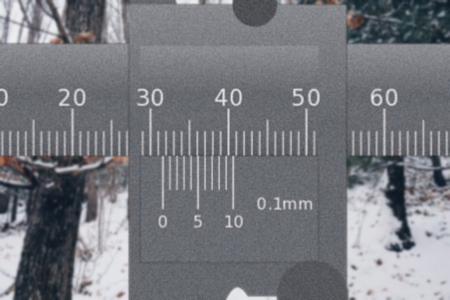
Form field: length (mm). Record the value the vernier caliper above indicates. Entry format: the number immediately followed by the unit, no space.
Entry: 31.6mm
